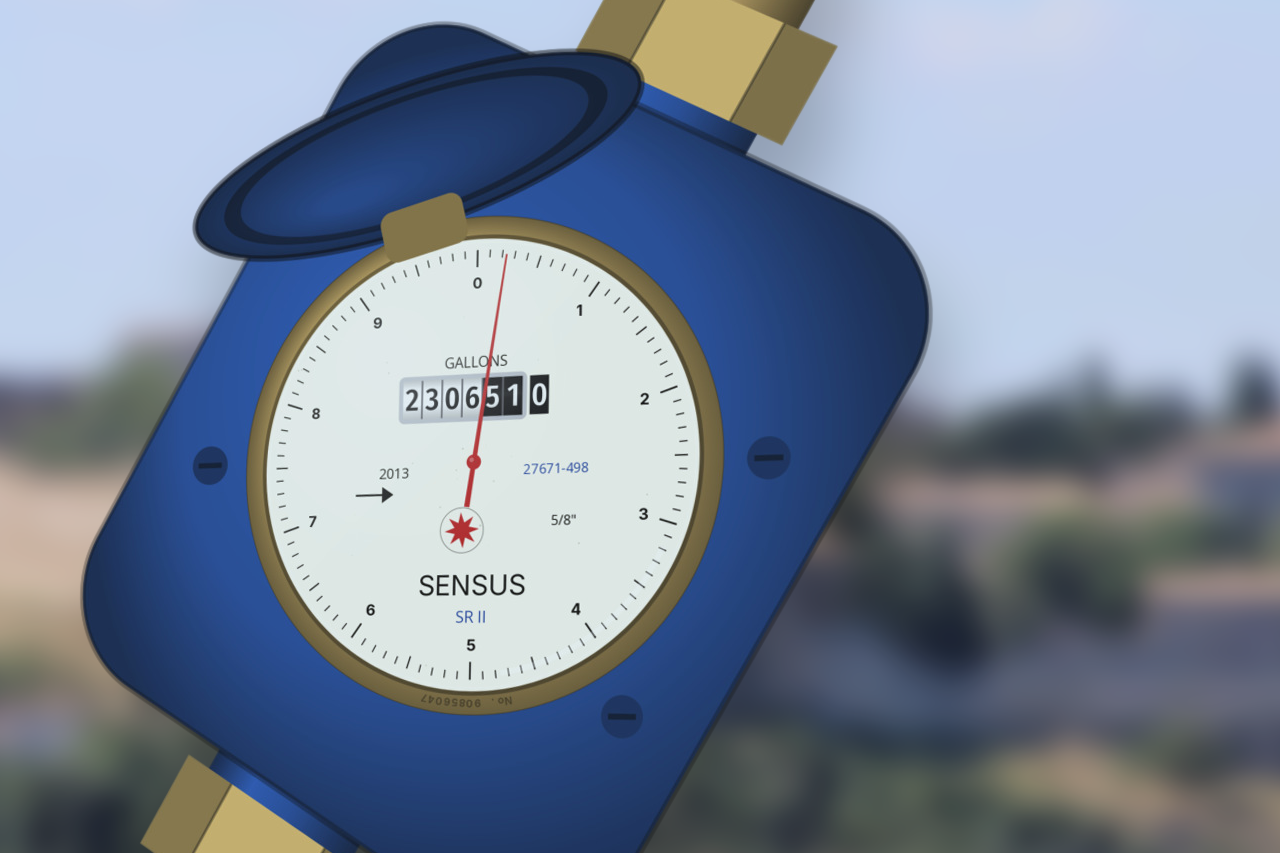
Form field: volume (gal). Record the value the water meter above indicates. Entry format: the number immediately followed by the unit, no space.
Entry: 2306510.2gal
